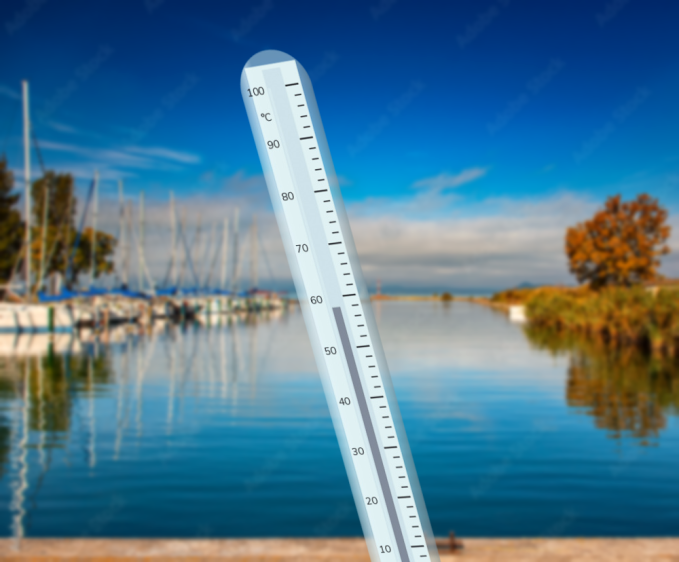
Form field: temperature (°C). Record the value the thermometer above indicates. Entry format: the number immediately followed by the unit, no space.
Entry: 58°C
